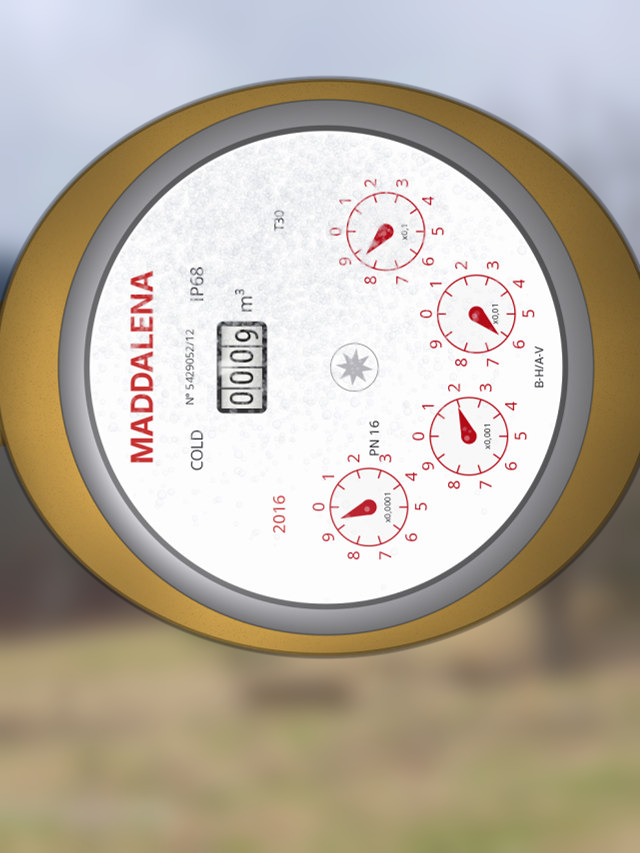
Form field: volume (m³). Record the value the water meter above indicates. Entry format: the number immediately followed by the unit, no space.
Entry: 8.8619m³
